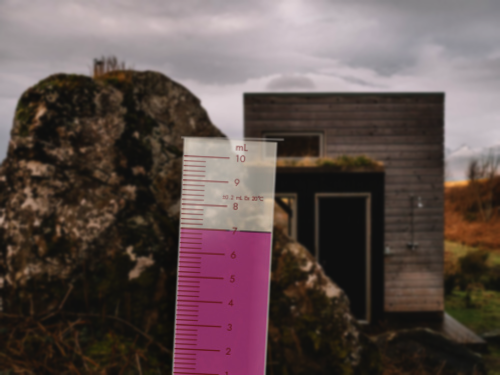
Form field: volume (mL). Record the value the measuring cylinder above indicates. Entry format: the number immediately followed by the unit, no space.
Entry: 7mL
